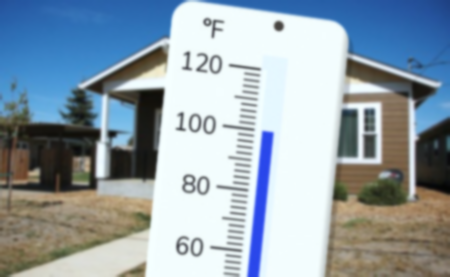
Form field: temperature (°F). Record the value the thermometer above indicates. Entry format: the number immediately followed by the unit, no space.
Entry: 100°F
